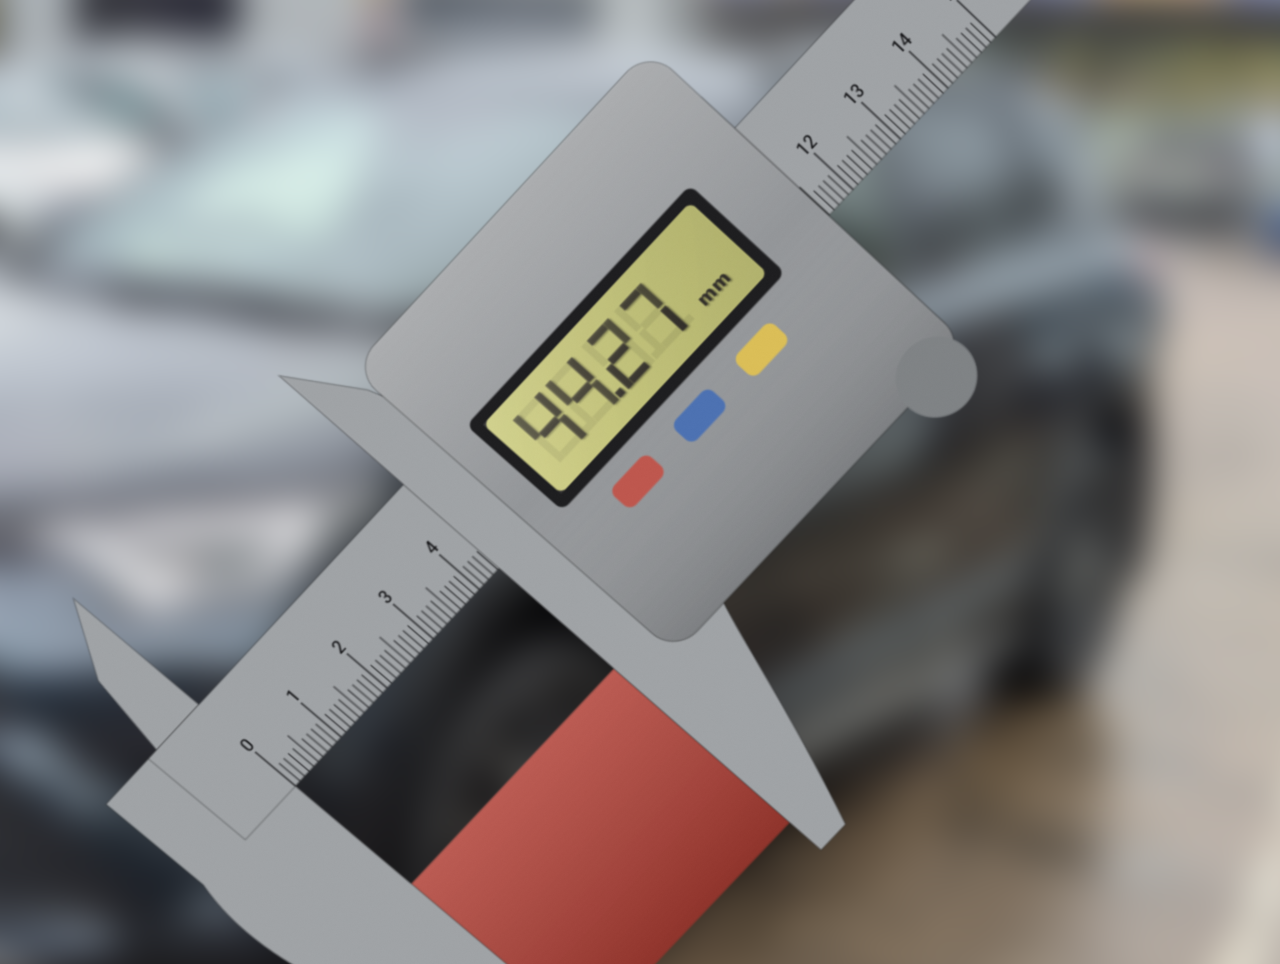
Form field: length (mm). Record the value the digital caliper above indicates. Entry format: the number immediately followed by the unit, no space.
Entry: 44.27mm
